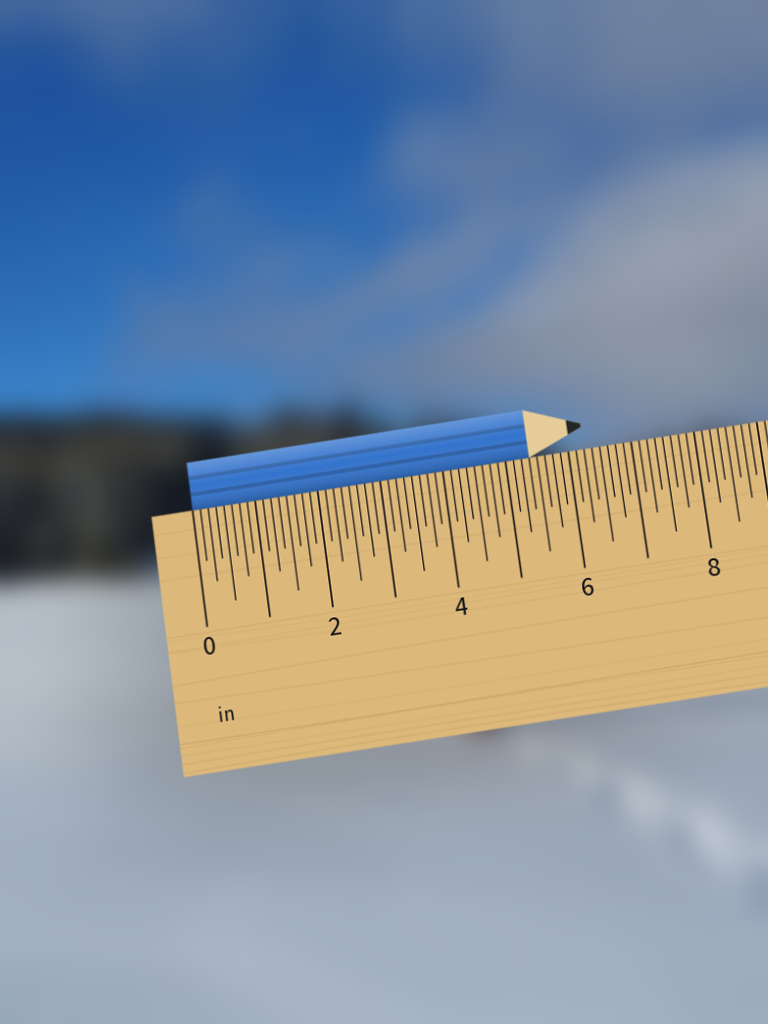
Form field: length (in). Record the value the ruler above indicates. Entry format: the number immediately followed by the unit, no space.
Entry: 6.25in
